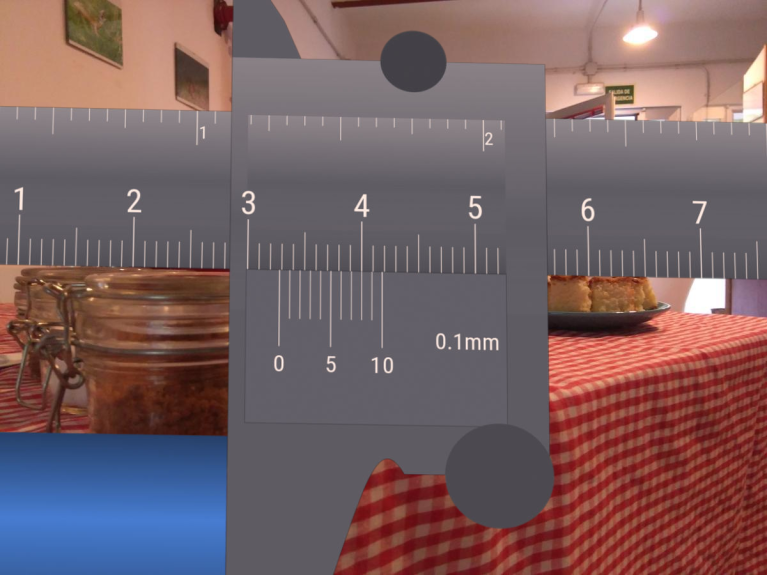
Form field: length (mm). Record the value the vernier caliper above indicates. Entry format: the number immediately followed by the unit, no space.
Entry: 32.8mm
